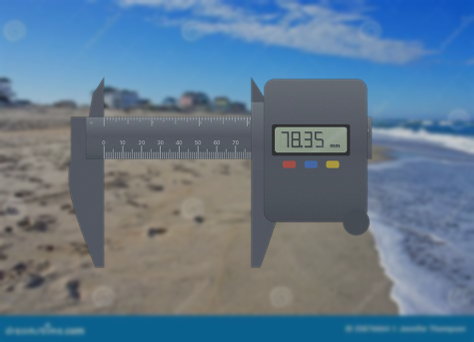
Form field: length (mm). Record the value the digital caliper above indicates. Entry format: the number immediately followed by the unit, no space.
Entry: 78.35mm
